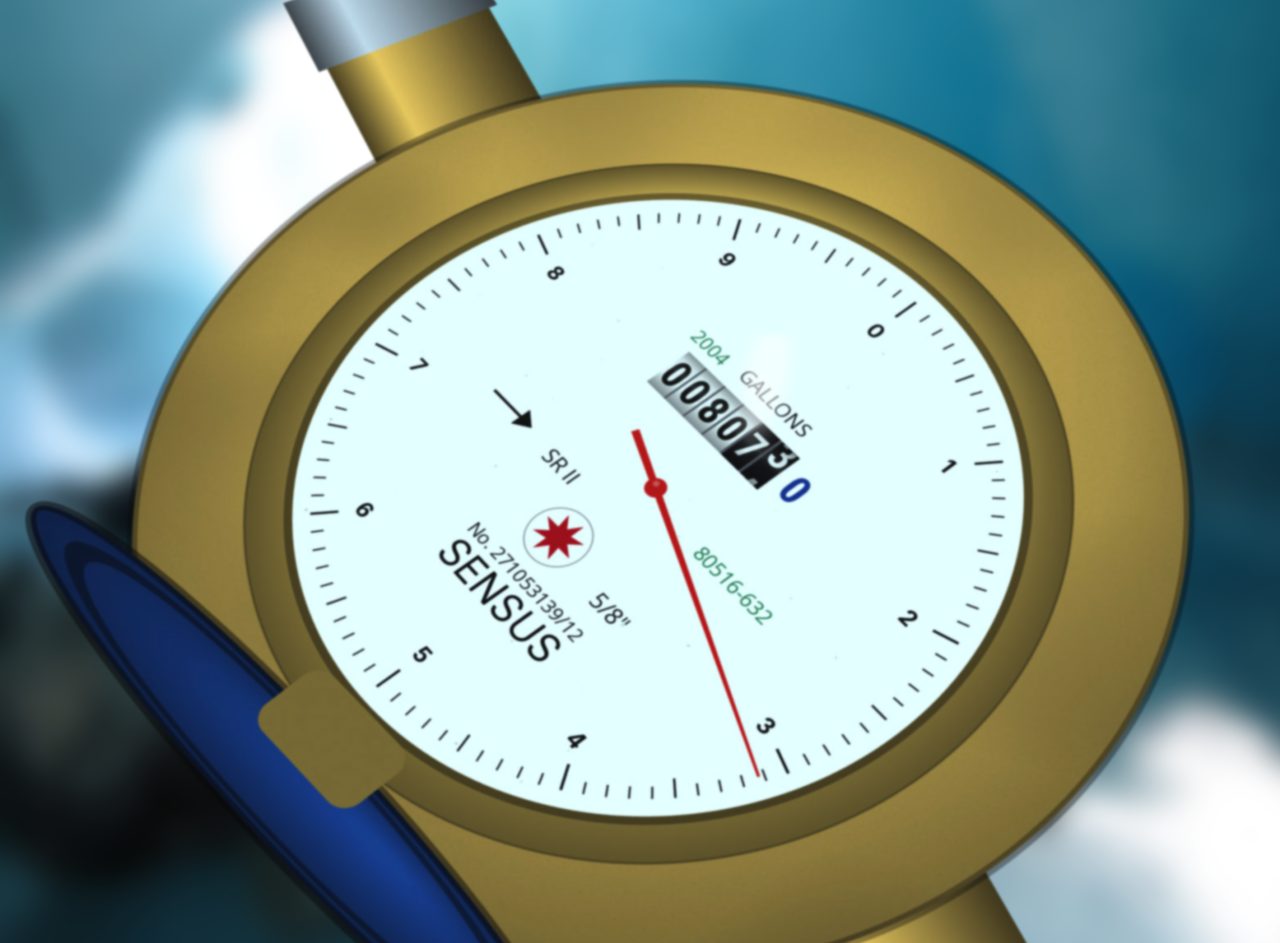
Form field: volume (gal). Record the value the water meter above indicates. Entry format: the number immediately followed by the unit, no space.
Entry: 80733.1gal
